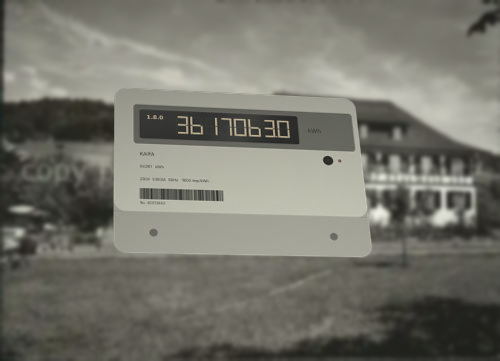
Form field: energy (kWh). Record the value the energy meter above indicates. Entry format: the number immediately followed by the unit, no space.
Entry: 3617063.0kWh
